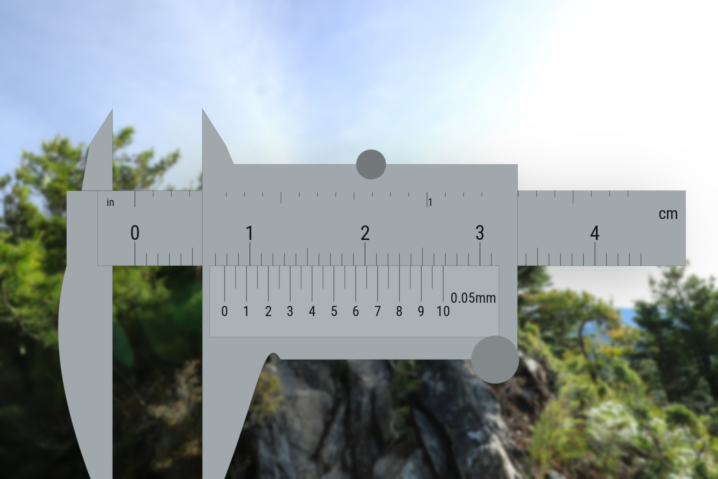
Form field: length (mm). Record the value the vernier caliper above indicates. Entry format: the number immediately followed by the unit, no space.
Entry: 7.8mm
